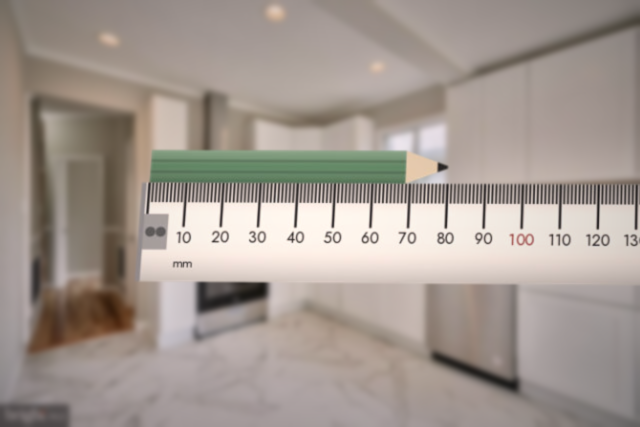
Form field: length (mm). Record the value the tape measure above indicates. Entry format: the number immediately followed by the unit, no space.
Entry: 80mm
